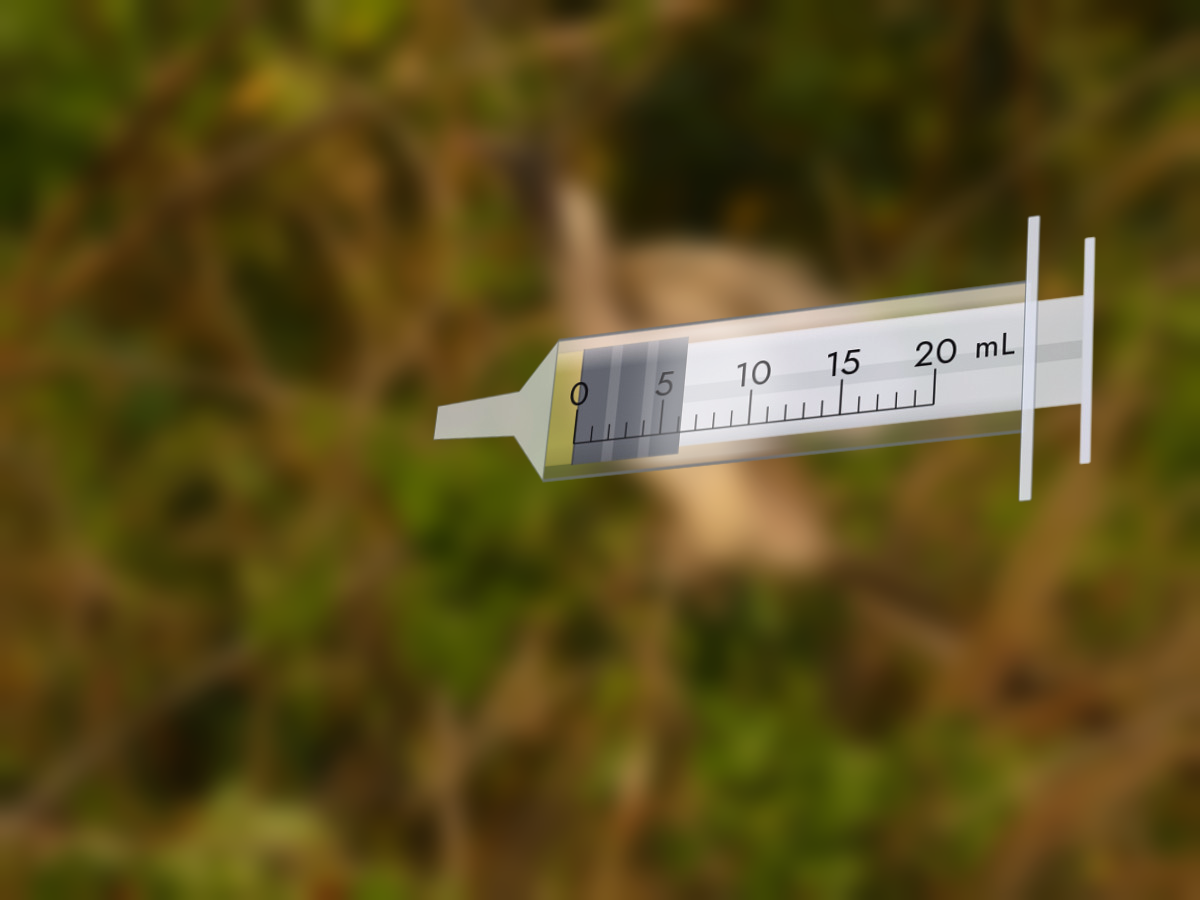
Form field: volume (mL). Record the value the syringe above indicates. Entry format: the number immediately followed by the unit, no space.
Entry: 0mL
